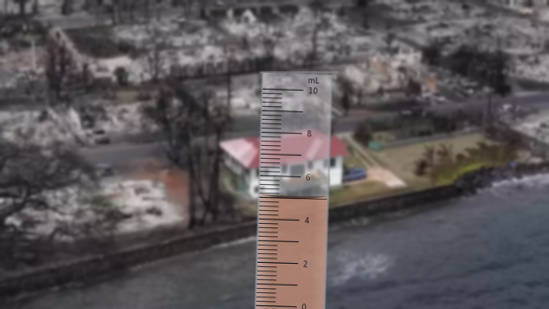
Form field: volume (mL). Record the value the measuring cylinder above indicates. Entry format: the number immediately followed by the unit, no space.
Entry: 5mL
